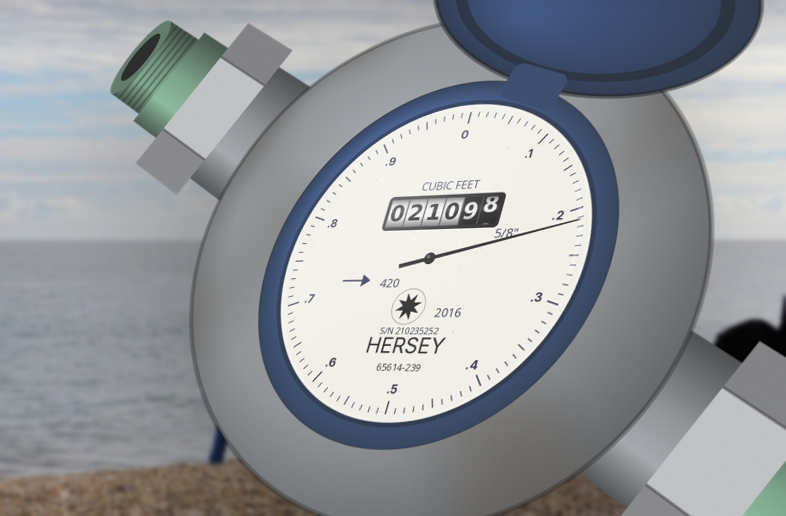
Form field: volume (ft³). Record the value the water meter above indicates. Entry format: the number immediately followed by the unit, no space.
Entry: 21098.21ft³
